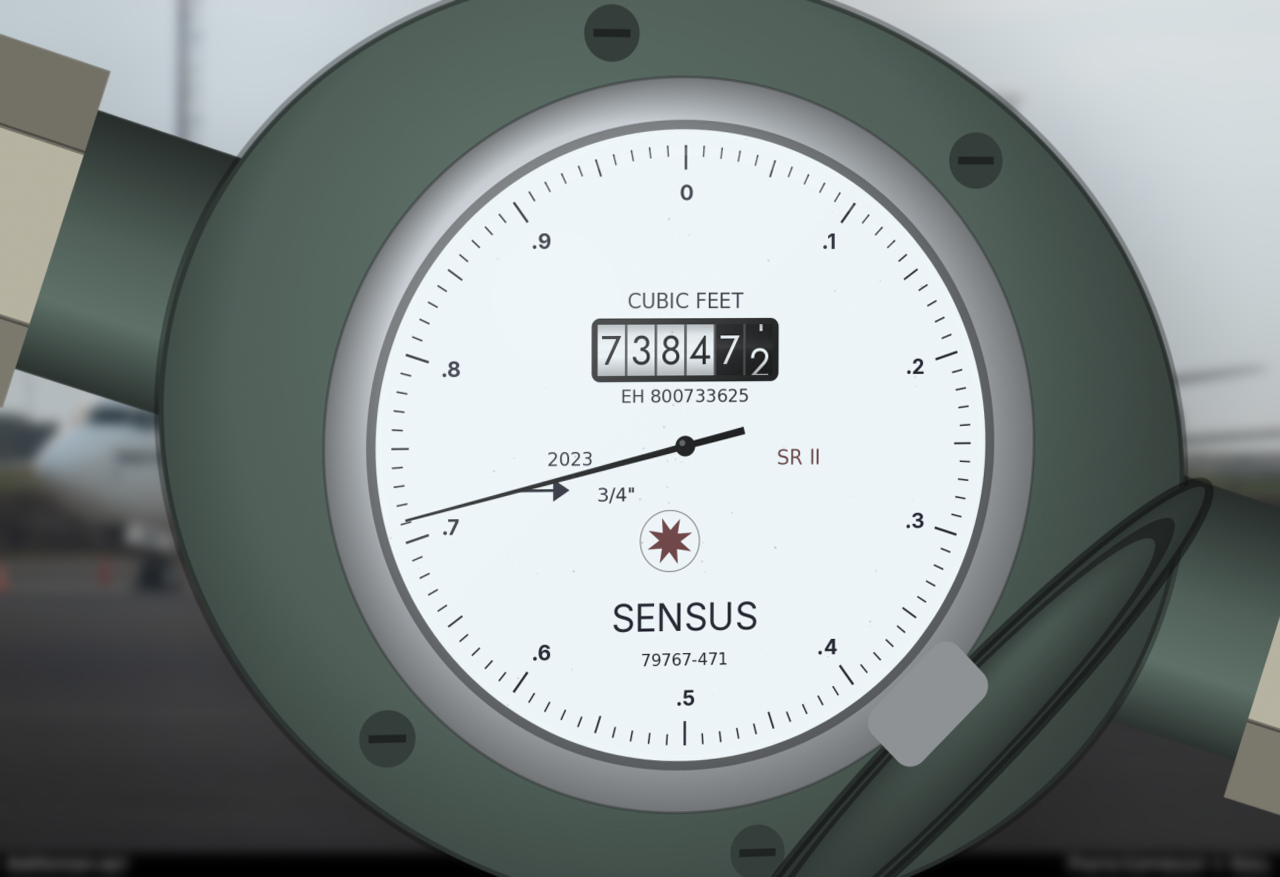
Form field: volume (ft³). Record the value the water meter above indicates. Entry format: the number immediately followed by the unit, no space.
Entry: 738471.71ft³
